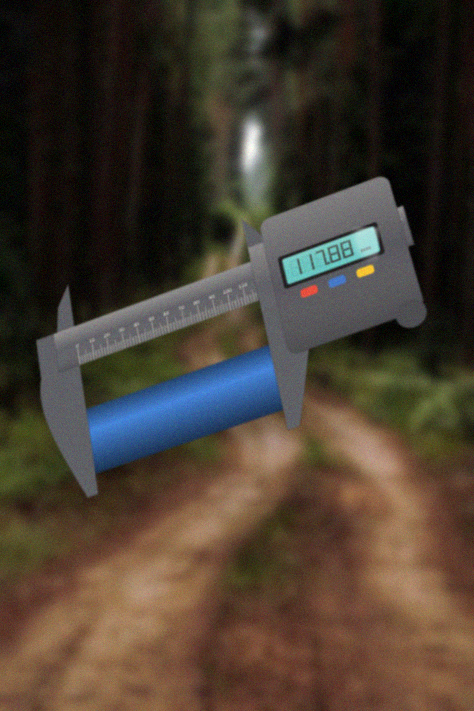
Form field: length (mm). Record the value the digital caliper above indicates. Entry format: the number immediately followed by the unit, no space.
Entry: 117.88mm
